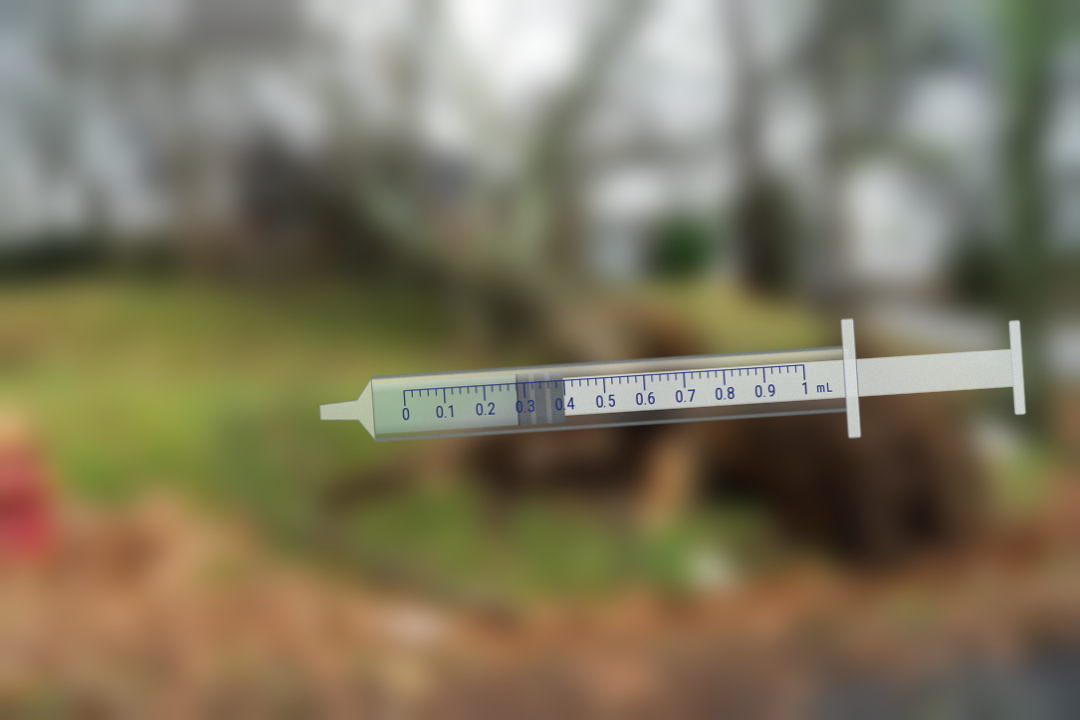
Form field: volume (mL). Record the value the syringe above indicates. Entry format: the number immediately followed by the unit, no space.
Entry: 0.28mL
